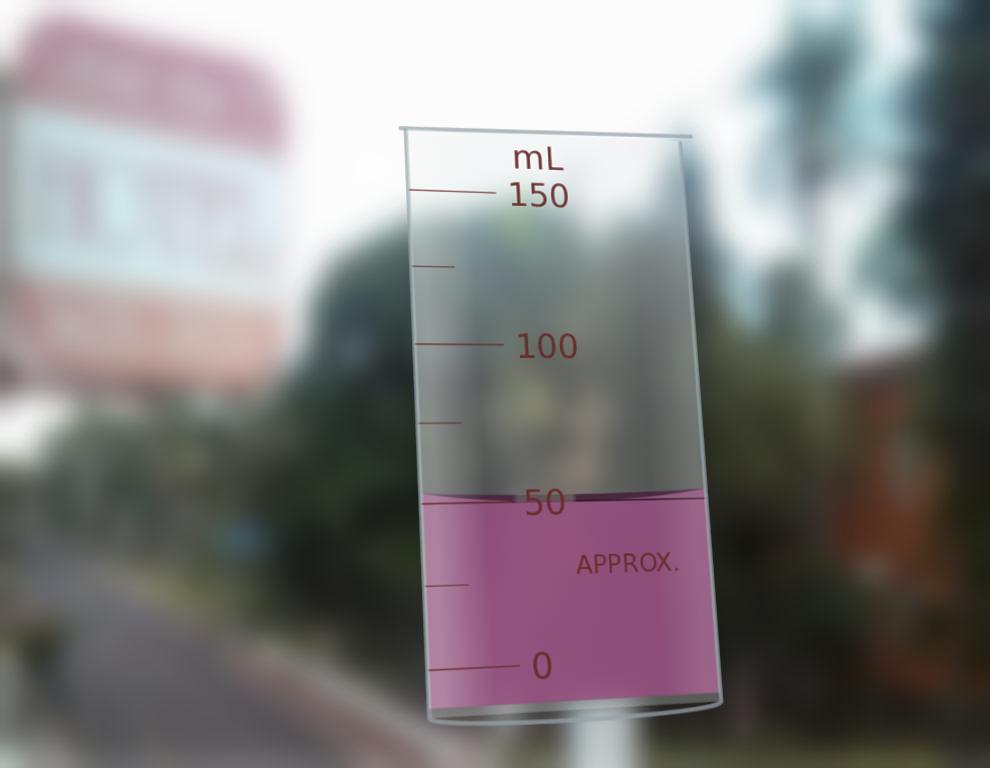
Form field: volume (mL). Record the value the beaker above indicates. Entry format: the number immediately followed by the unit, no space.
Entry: 50mL
